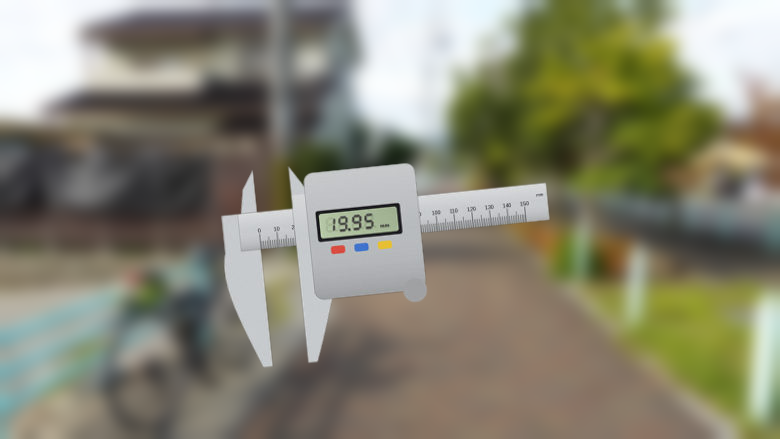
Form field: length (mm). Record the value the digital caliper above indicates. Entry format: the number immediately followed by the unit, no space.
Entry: 19.95mm
